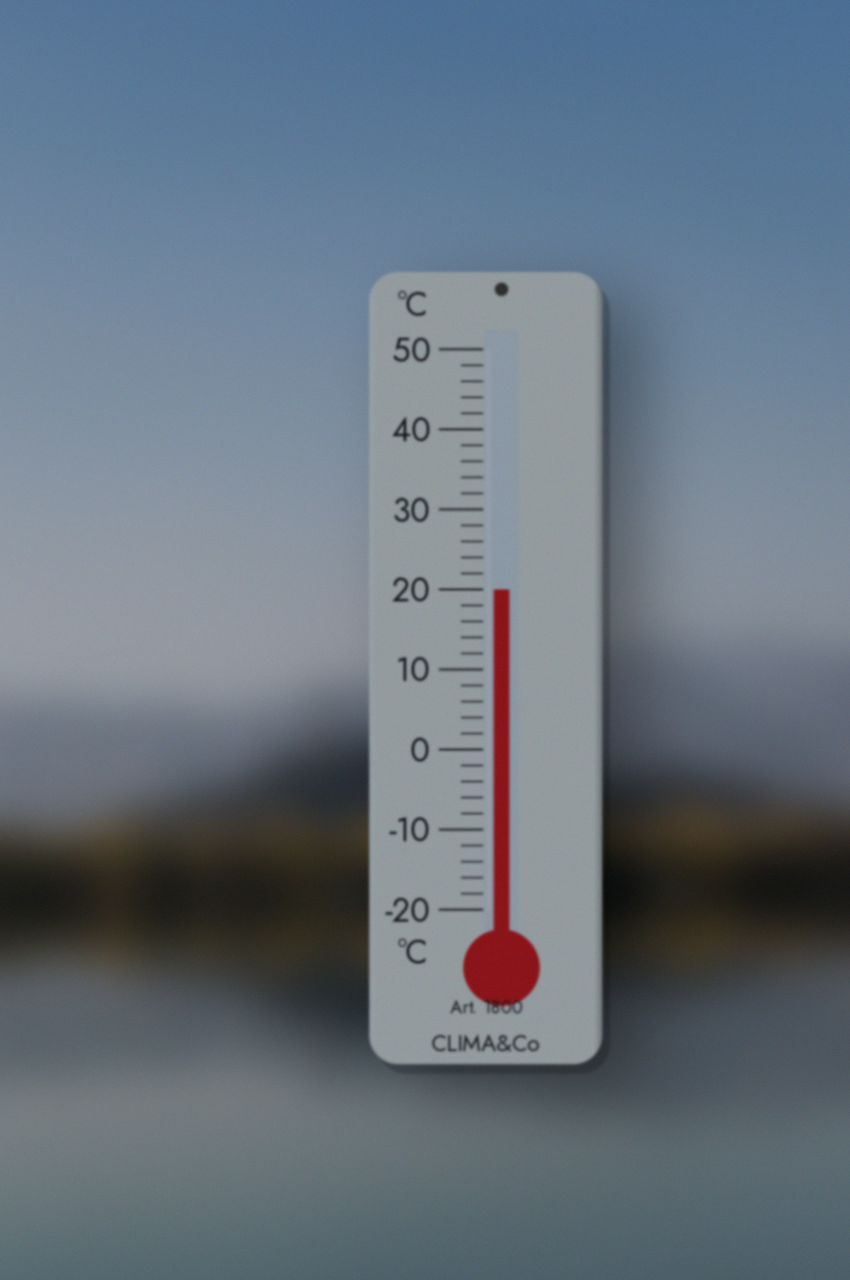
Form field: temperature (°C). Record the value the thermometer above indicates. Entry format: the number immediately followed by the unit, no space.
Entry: 20°C
